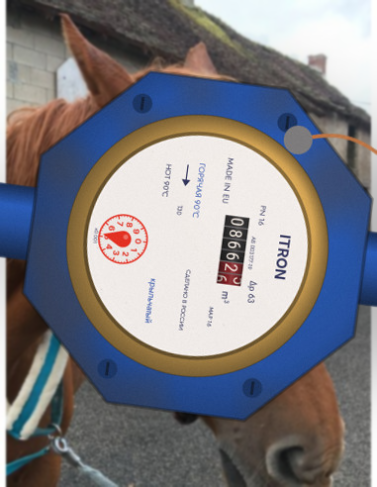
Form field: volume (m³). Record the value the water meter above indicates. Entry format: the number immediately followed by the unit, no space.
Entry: 866.255m³
